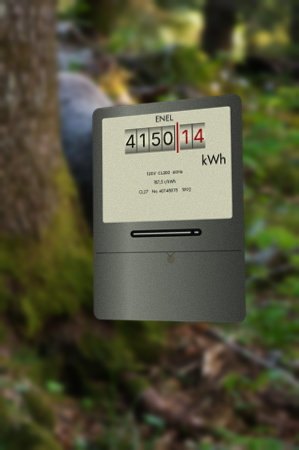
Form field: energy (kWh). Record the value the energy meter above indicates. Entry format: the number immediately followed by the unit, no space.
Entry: 4150.14kWh
